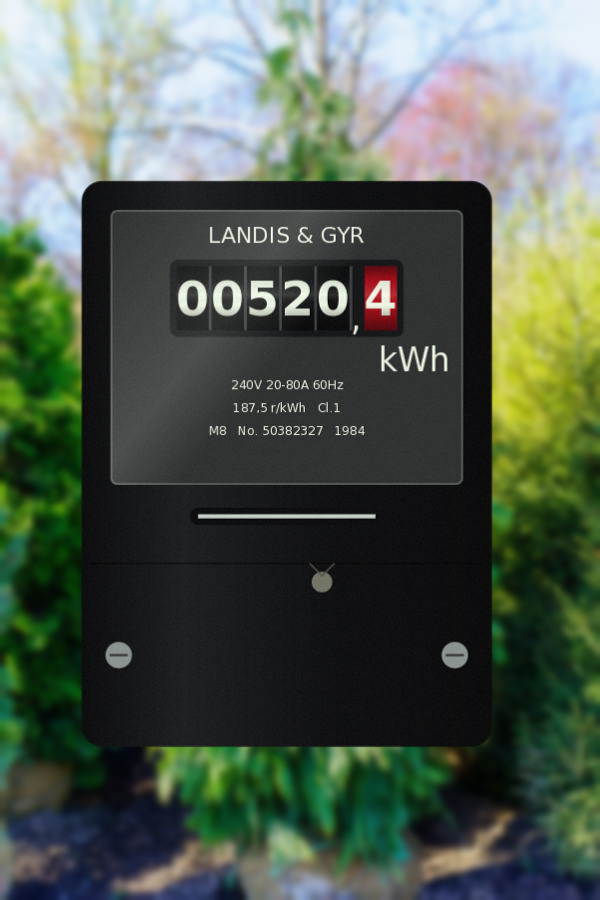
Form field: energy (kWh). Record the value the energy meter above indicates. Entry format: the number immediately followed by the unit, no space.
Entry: 520.4kWh
